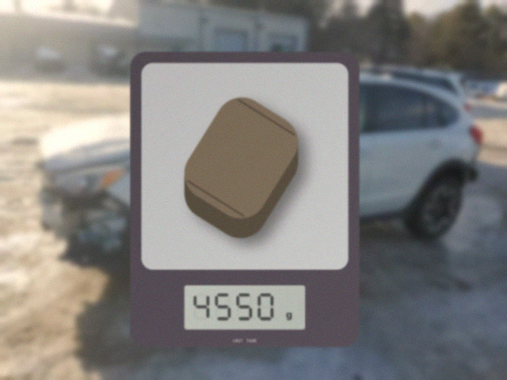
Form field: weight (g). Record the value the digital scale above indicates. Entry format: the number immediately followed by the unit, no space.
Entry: 4550g
